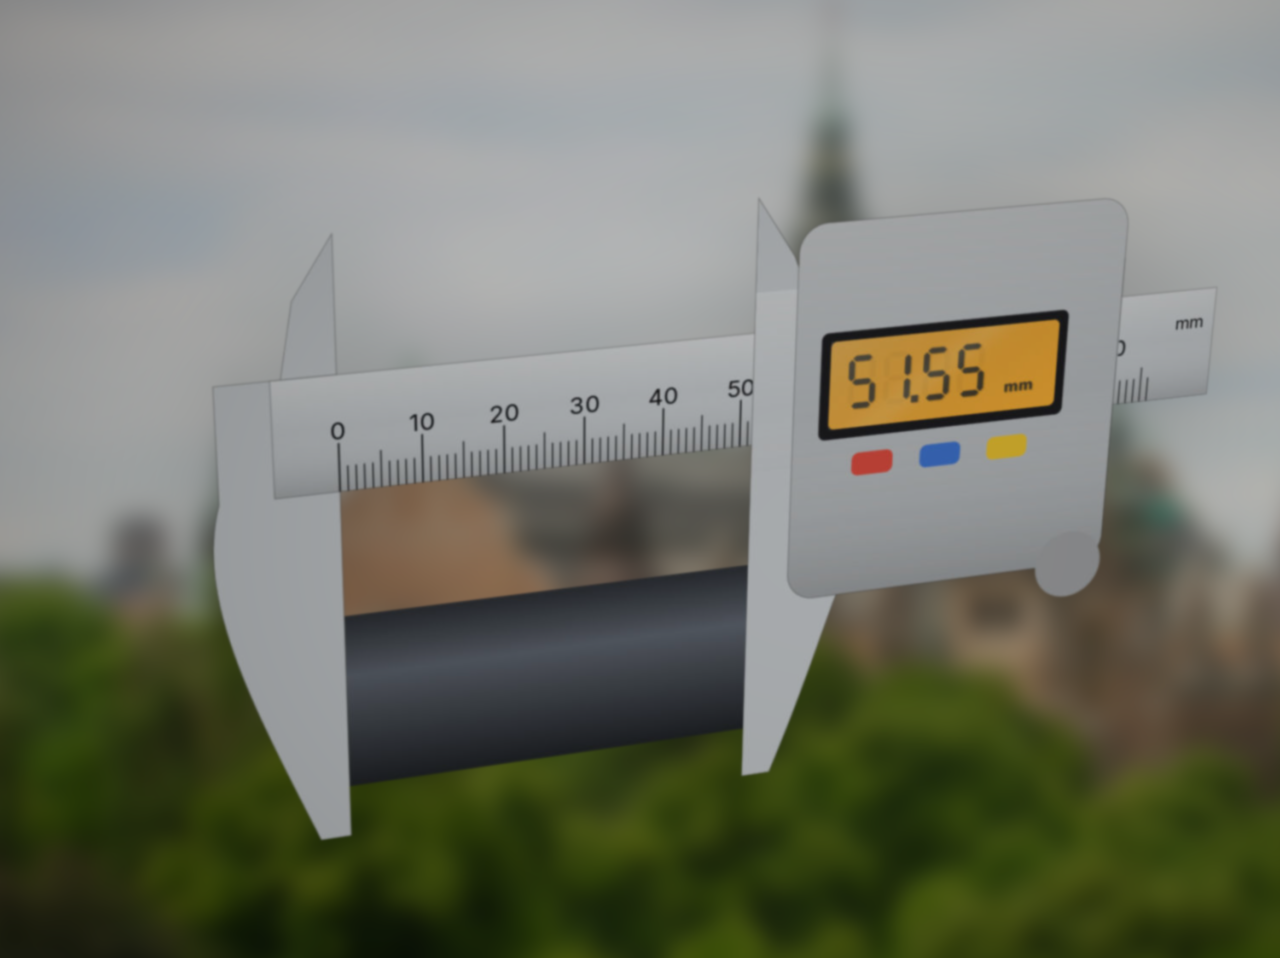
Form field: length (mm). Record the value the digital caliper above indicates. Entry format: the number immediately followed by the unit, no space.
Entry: 51.55mm
